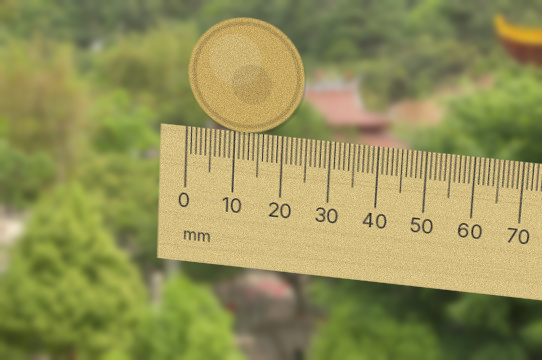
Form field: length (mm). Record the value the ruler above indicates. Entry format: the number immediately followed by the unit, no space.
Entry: 24mm
